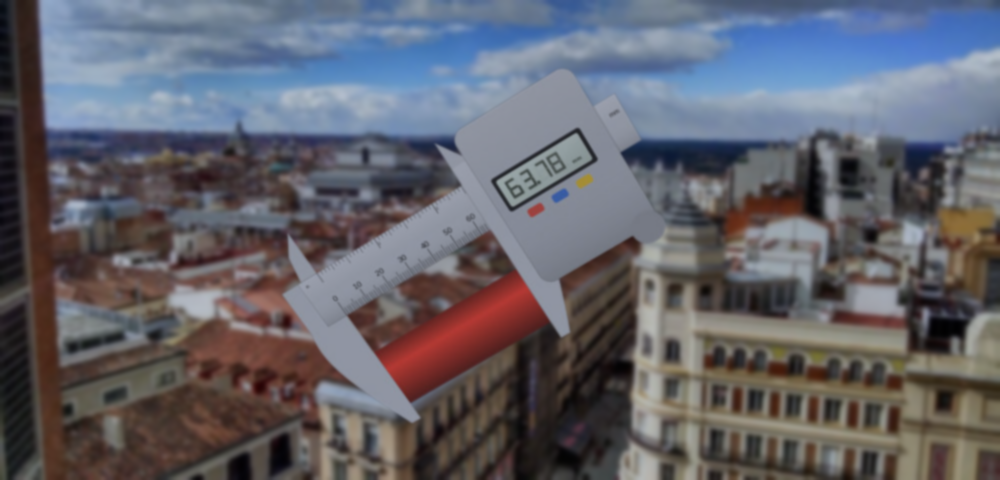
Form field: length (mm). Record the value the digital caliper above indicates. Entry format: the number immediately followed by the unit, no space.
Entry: 63.78mm
